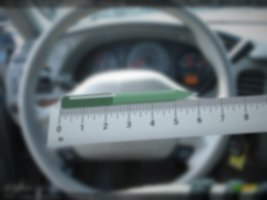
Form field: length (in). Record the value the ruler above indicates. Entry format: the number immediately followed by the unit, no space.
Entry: 6in
